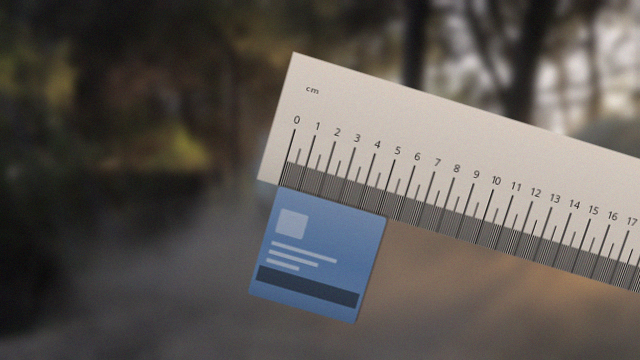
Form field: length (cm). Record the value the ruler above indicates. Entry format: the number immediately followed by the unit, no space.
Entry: 5.5cm
